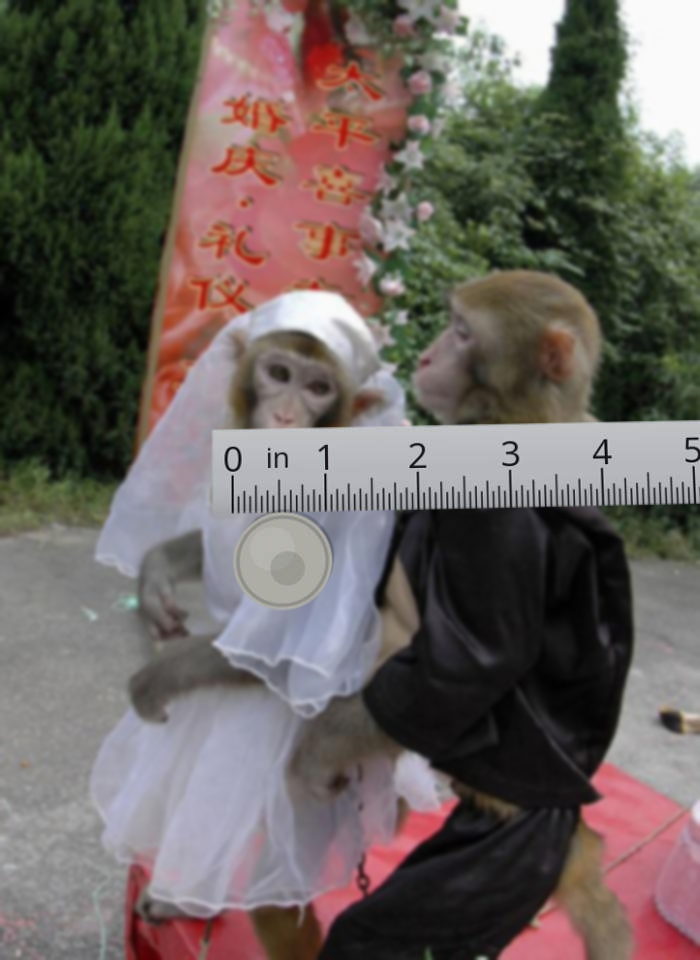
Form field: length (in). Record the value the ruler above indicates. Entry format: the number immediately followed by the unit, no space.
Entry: 1.0625in
